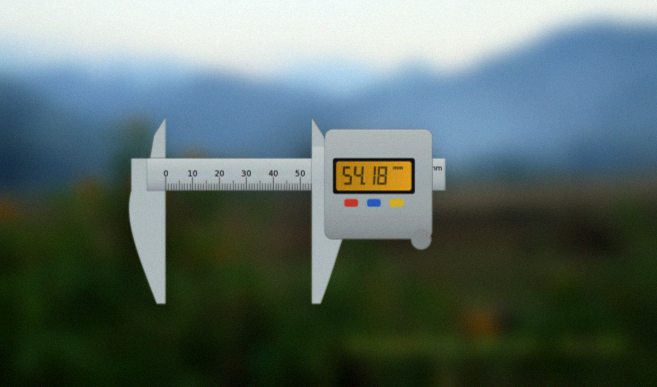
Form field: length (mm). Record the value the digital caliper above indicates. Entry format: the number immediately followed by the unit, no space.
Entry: 54.18mm
